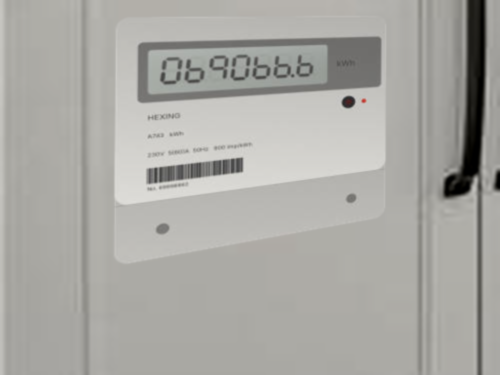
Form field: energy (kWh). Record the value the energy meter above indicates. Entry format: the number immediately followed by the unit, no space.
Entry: 69066.6kWh
